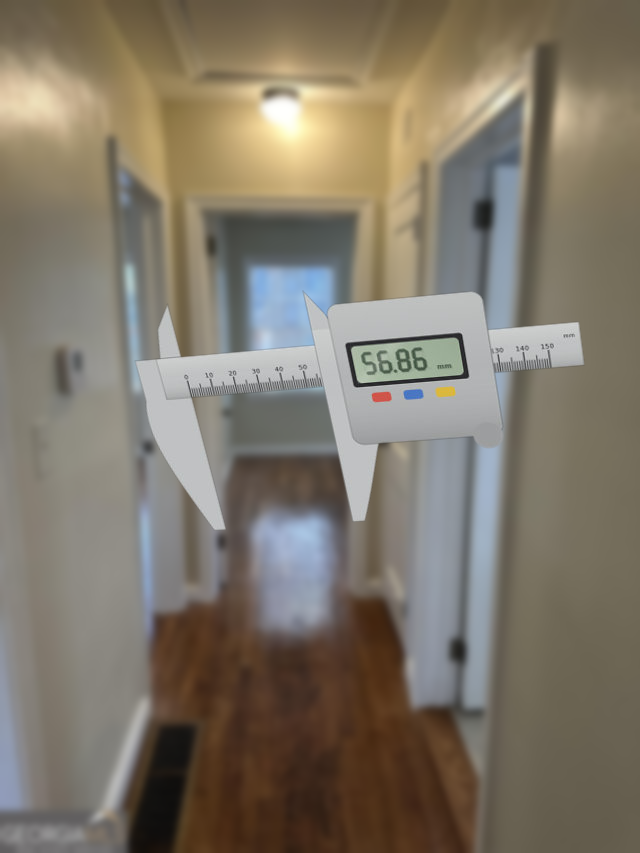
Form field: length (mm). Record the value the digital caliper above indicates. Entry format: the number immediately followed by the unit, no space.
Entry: 56.86mm
